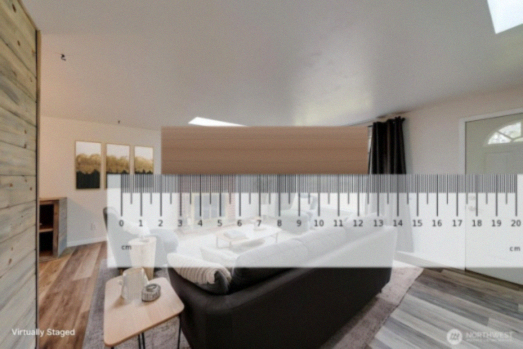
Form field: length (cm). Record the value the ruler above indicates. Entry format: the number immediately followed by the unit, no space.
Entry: 10.5cm
